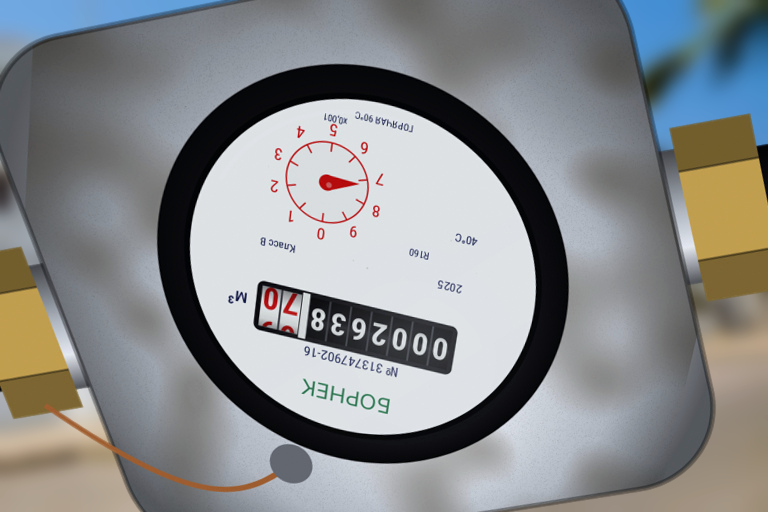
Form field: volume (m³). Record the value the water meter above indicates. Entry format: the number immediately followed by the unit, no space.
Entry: 2638.697m³
